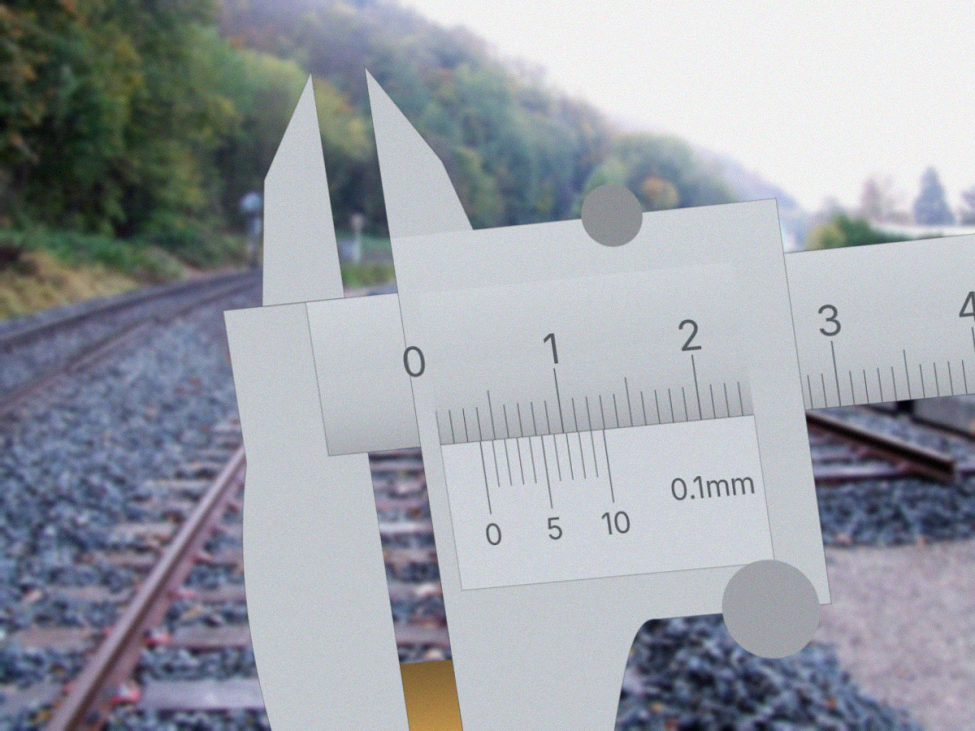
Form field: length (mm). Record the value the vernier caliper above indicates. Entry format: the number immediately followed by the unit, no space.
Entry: 3.9mm
